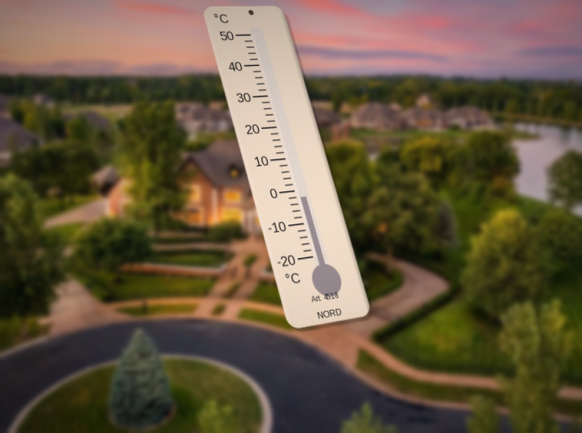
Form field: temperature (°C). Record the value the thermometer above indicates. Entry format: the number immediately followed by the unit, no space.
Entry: -2°C
